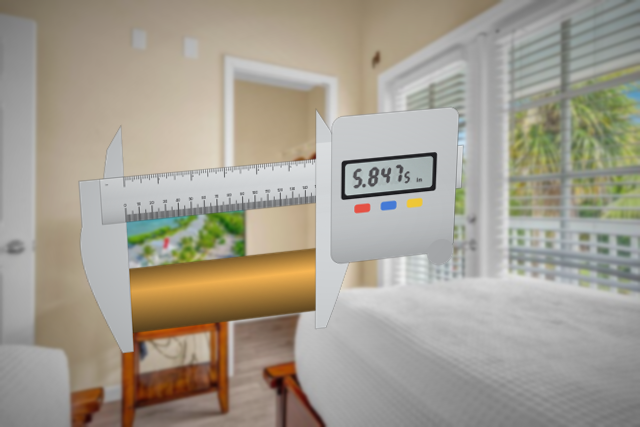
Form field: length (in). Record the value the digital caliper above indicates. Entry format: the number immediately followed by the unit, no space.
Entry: 5.8475in
